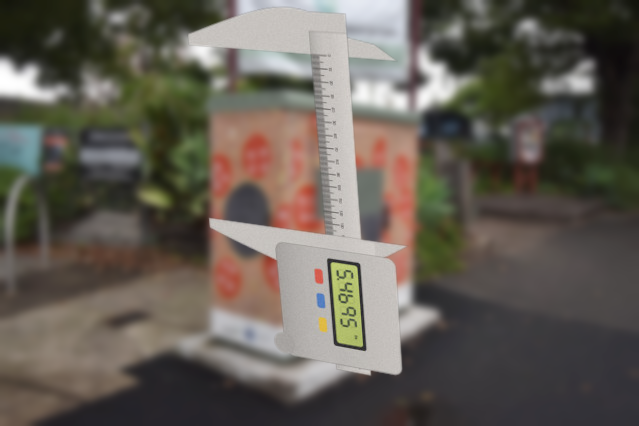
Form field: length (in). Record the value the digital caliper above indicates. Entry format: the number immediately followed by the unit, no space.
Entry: 5.4695in
